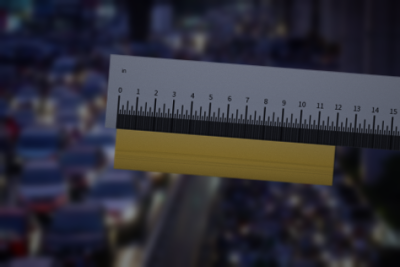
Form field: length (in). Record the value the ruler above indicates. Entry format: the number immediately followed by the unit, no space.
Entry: 12in
